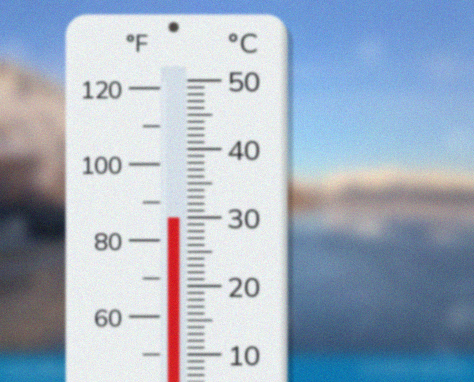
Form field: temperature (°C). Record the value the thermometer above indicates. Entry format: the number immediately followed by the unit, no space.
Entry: 30°C
